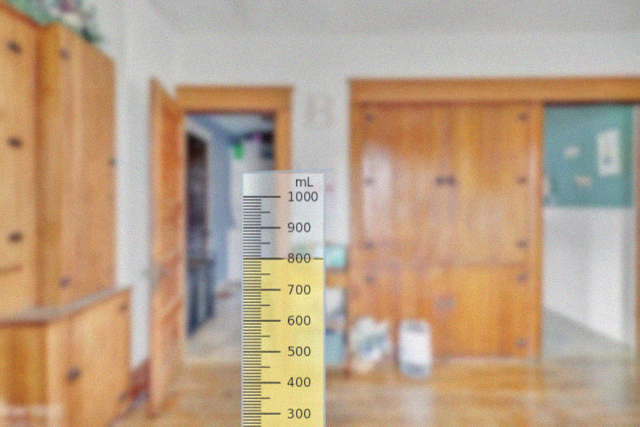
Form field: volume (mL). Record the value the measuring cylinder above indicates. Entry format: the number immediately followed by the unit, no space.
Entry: 800mL
